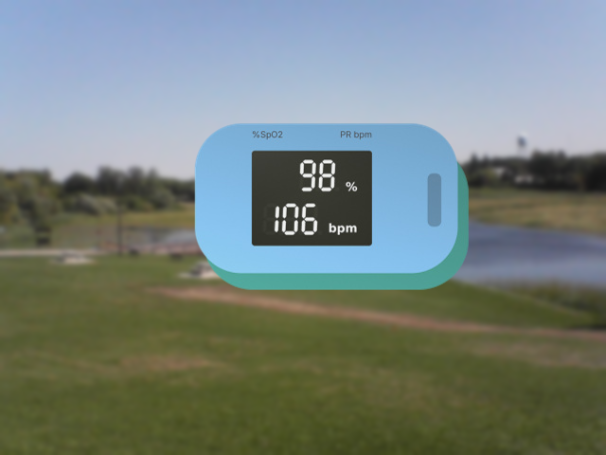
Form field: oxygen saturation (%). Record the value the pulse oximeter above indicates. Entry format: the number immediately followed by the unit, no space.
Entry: 98%
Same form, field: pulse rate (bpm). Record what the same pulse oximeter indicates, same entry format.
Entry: 106bpm
